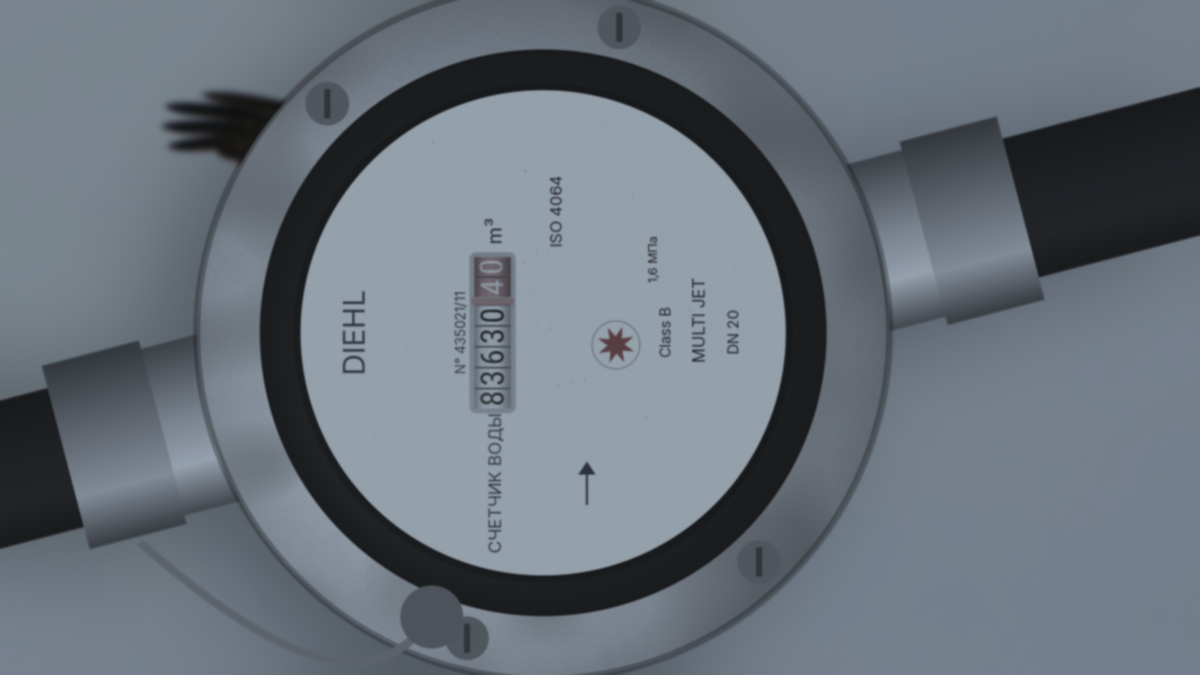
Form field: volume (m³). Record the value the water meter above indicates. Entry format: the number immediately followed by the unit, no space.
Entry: 83630.40m³
